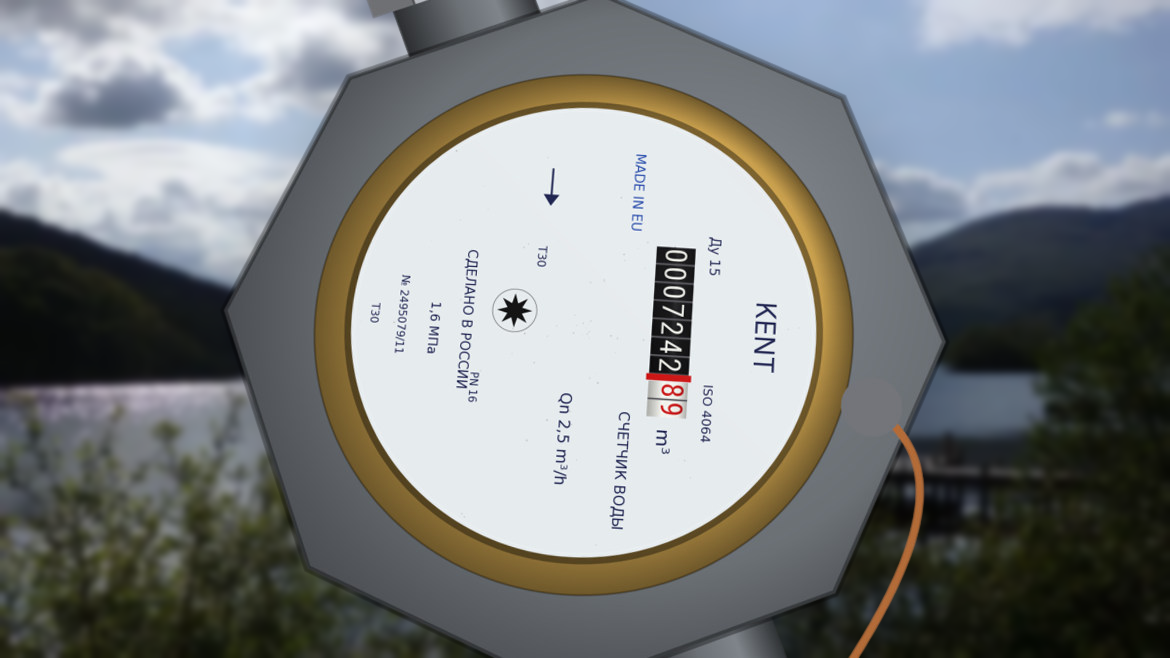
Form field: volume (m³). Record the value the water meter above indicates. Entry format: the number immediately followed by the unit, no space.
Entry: 7242.89m³
